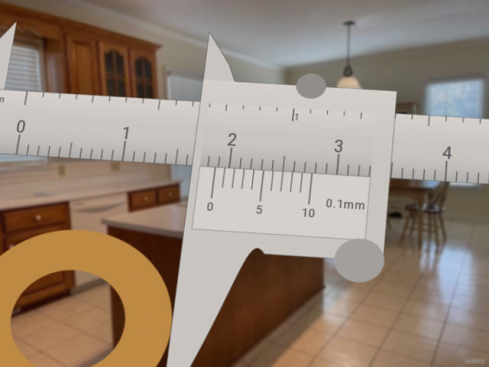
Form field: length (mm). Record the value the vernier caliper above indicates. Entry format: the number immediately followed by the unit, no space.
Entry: 18.7mm
